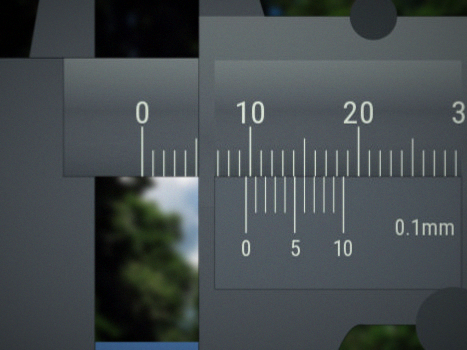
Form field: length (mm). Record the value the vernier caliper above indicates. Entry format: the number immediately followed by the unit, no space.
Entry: 9.6mm
